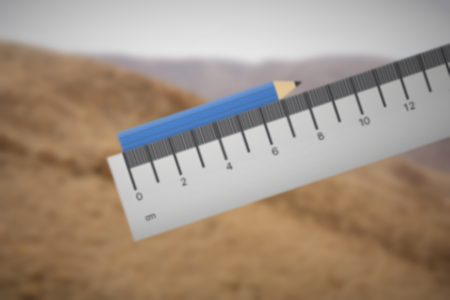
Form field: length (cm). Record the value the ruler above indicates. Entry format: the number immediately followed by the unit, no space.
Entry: 8cm
